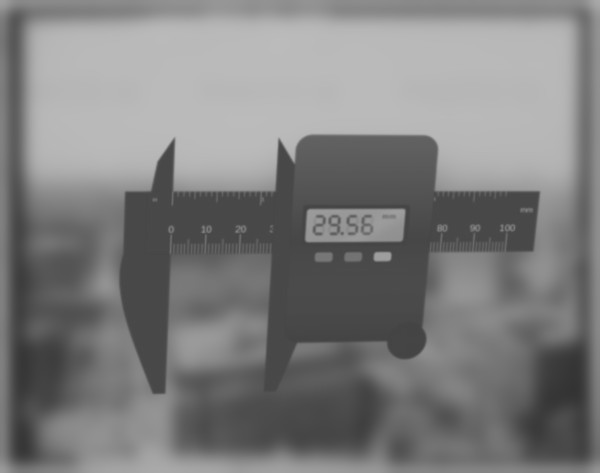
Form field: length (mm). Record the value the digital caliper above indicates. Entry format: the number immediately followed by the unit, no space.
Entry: 29.56mm
